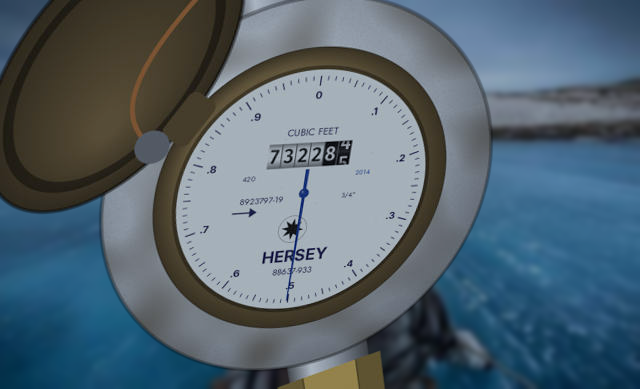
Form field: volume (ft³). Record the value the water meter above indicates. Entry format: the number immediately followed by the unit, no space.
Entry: 732284.50ft³
